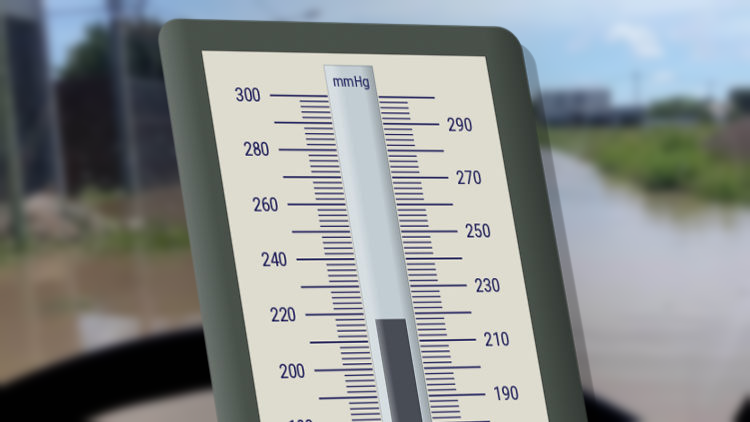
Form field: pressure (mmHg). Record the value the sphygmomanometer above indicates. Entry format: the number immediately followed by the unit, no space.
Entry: 218mmHg
